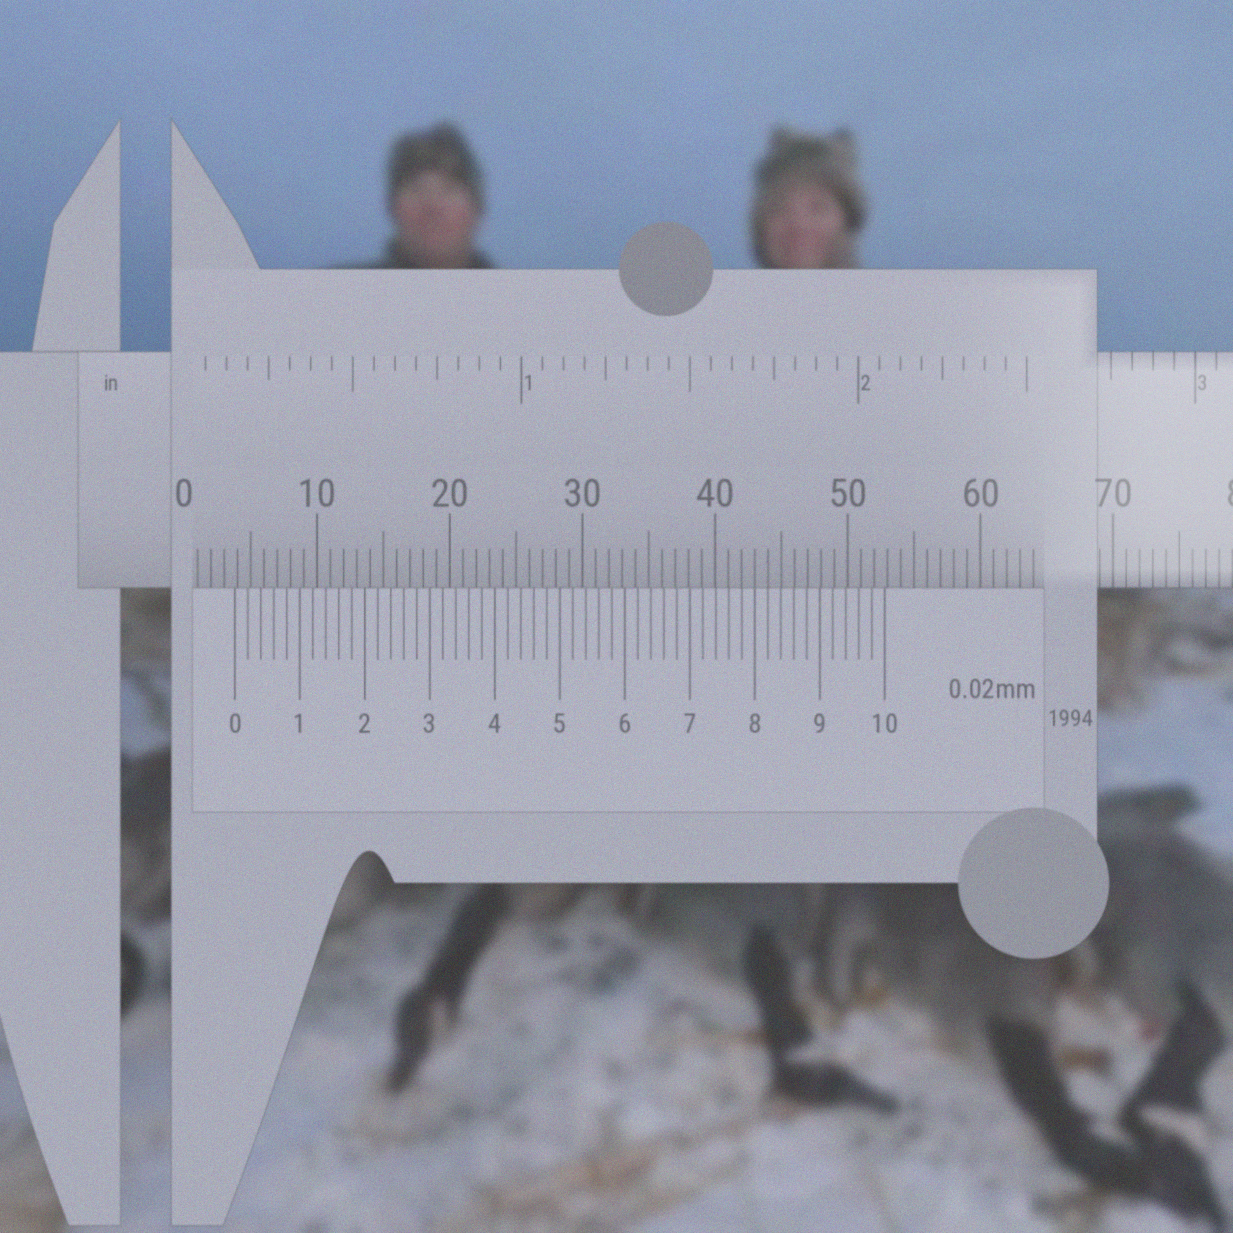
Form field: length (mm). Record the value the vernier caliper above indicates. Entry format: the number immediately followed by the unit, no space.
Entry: 3.8mm
